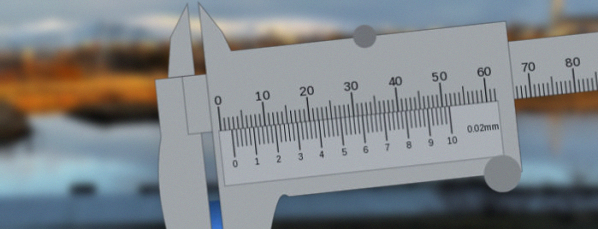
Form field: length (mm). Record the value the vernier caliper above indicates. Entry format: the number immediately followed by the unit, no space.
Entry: 2.5mm
